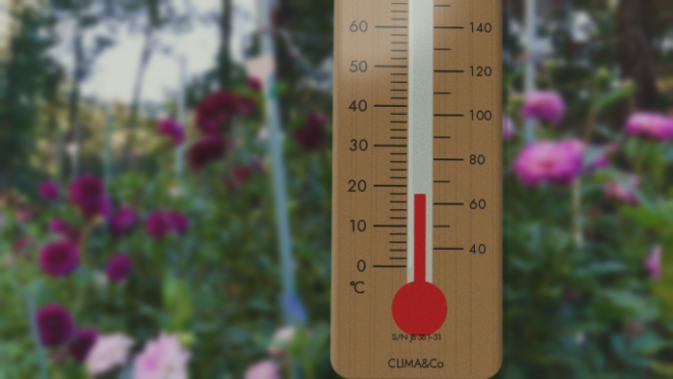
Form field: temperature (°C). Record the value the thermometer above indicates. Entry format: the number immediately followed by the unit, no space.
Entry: 18°C
